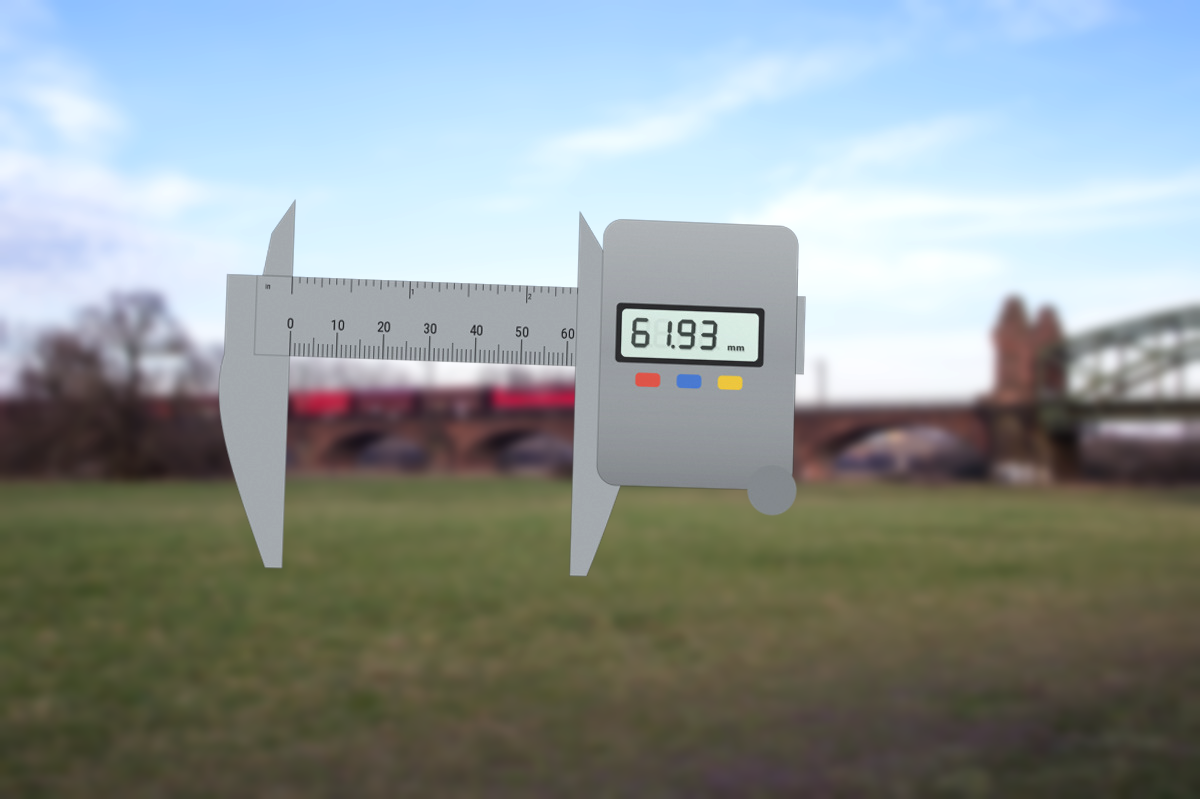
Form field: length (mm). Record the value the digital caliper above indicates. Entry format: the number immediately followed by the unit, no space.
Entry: 61.93mm
